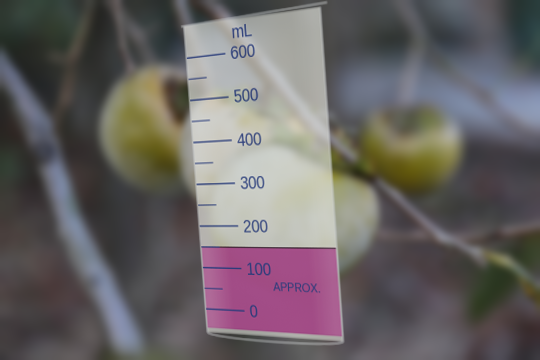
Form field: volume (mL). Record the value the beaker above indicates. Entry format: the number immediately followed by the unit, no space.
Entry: 150mL
